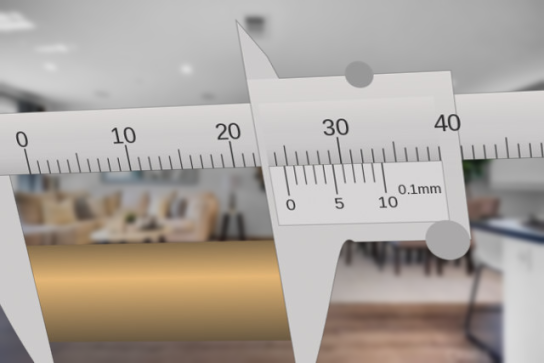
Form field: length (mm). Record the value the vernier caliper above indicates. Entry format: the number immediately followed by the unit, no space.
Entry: 24.7mm
